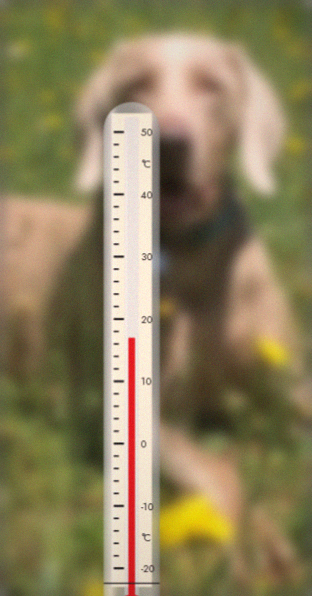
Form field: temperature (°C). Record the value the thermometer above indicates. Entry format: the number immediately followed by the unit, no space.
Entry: 17°C
